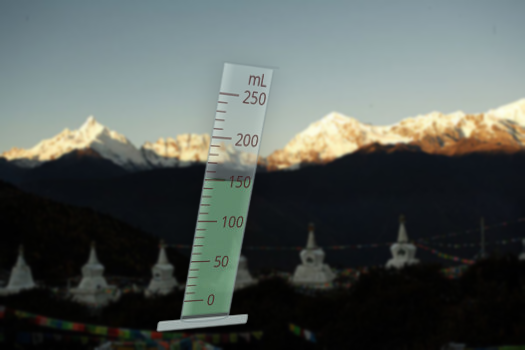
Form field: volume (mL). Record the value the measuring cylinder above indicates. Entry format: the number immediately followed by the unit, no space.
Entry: 150mL
